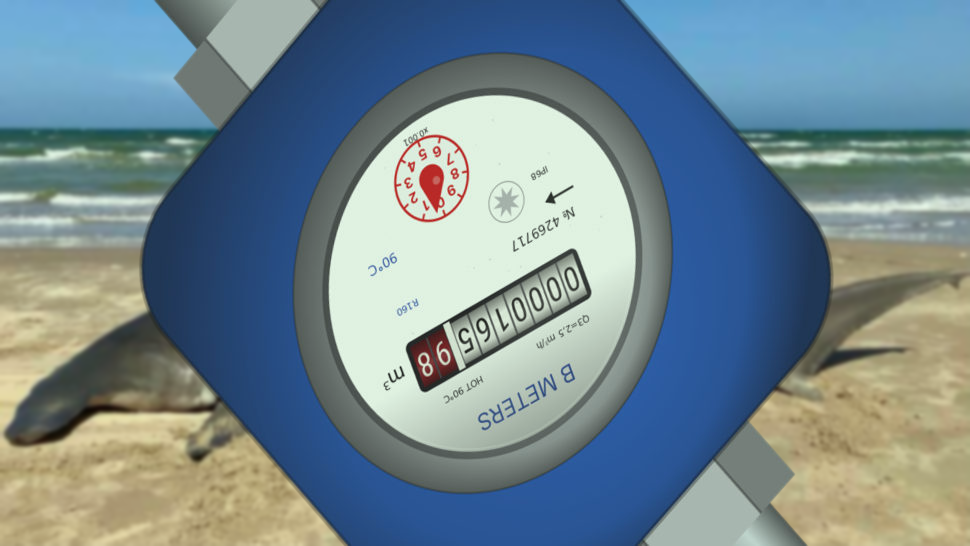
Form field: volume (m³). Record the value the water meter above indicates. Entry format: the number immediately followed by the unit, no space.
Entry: 165.980m³
